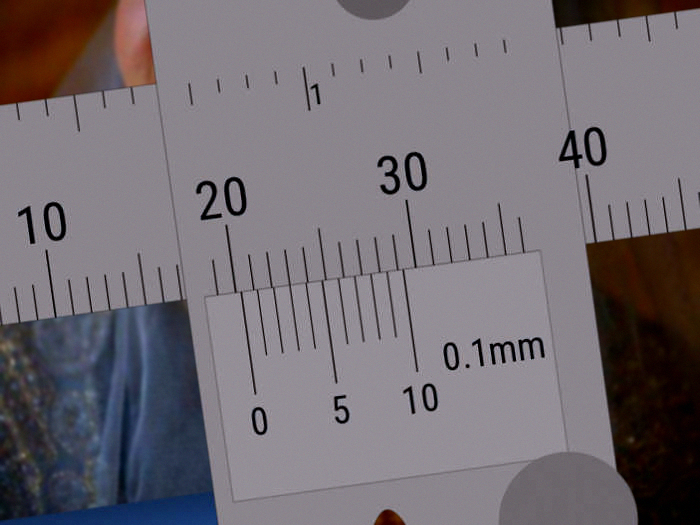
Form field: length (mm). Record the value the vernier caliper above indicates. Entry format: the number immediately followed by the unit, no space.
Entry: 20.3mm
